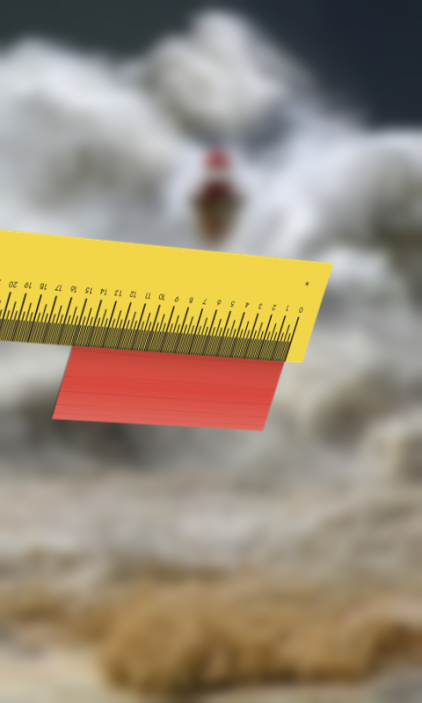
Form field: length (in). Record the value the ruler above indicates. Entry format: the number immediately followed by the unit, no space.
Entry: 15in
